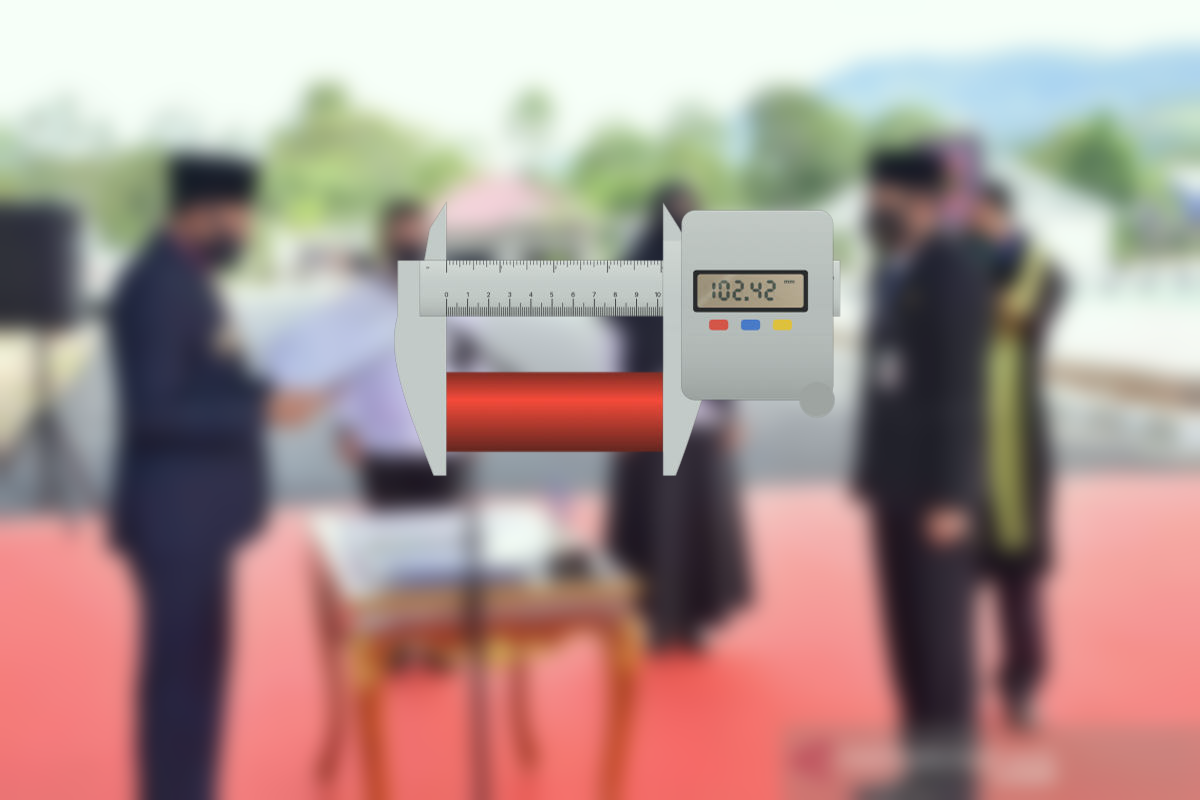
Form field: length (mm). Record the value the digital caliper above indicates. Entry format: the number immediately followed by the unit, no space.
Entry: 102.42mm
